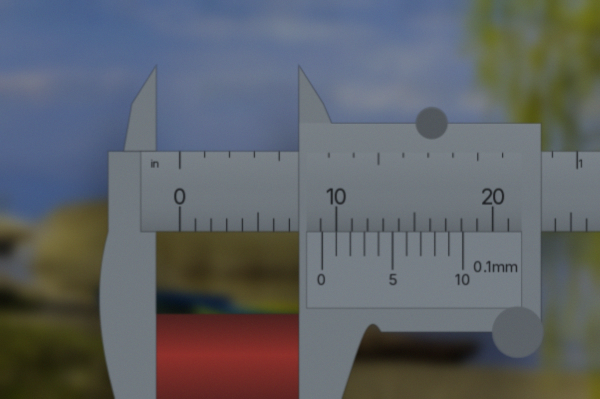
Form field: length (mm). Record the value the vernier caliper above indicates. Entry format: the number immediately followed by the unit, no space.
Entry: 9.1mm
